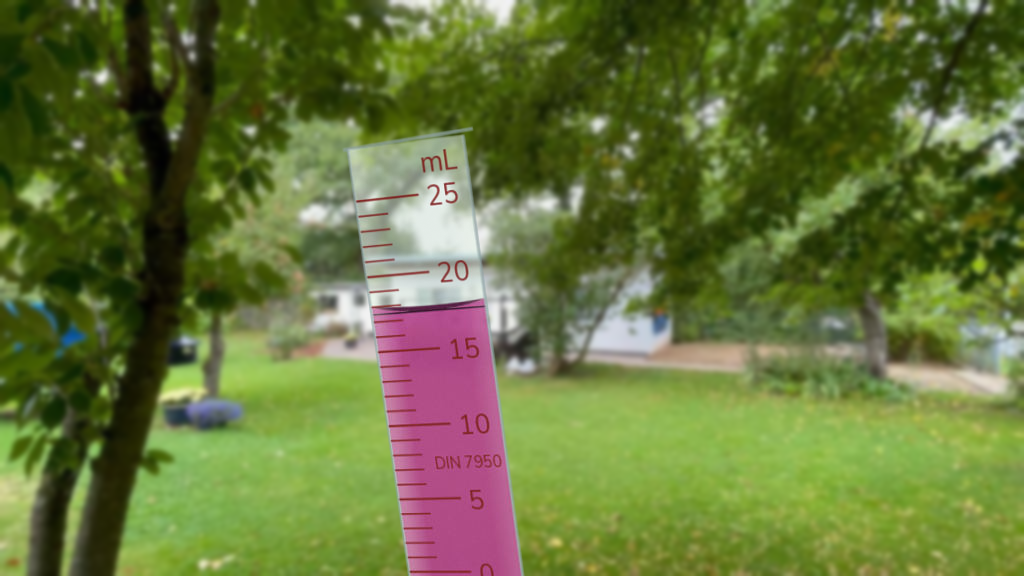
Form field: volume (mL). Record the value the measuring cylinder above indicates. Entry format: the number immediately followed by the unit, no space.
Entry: 17.5mL
